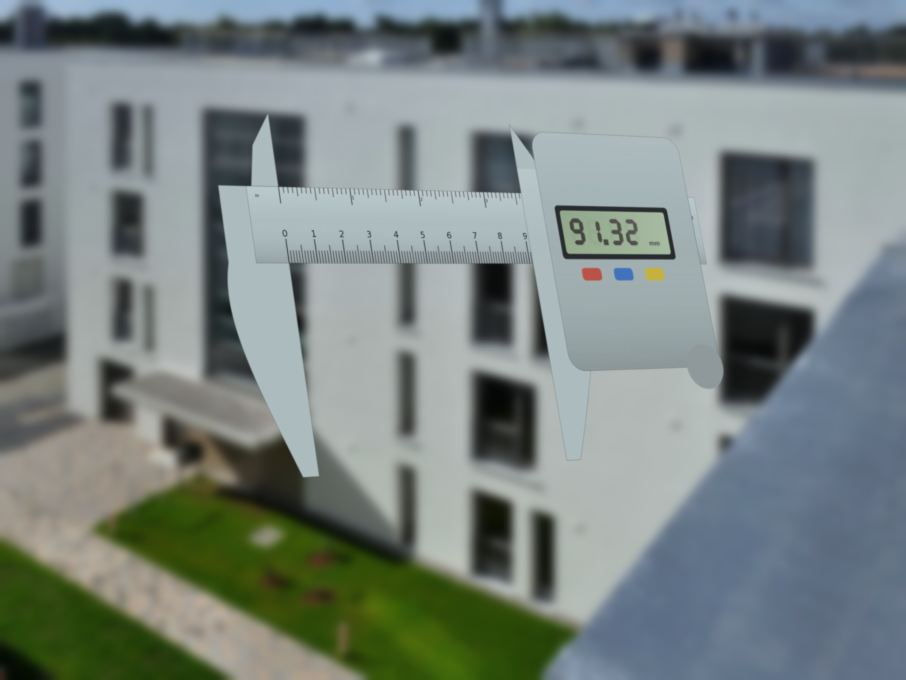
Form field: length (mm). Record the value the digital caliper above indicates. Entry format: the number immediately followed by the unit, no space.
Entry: 91.32mm
